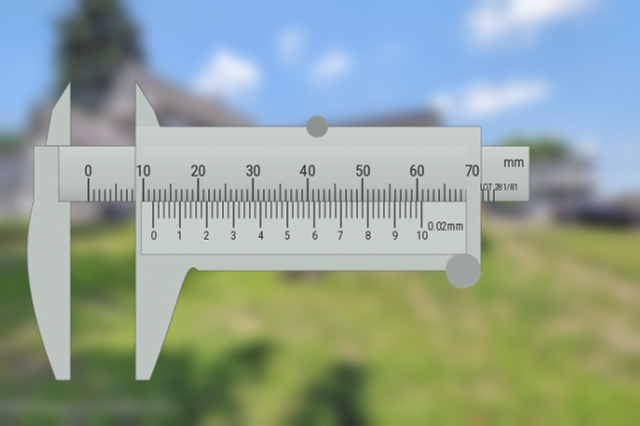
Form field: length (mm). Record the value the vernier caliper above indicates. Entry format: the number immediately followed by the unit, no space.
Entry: 11.8mm
